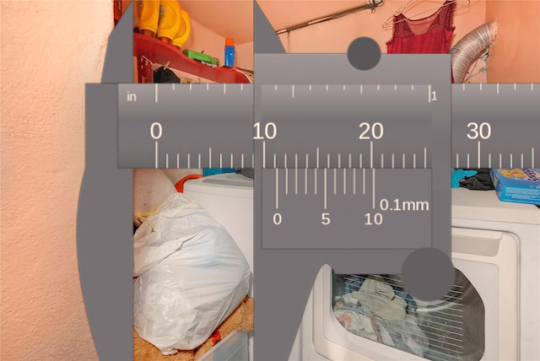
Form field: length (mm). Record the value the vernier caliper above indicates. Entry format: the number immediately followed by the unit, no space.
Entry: 11.2mm
